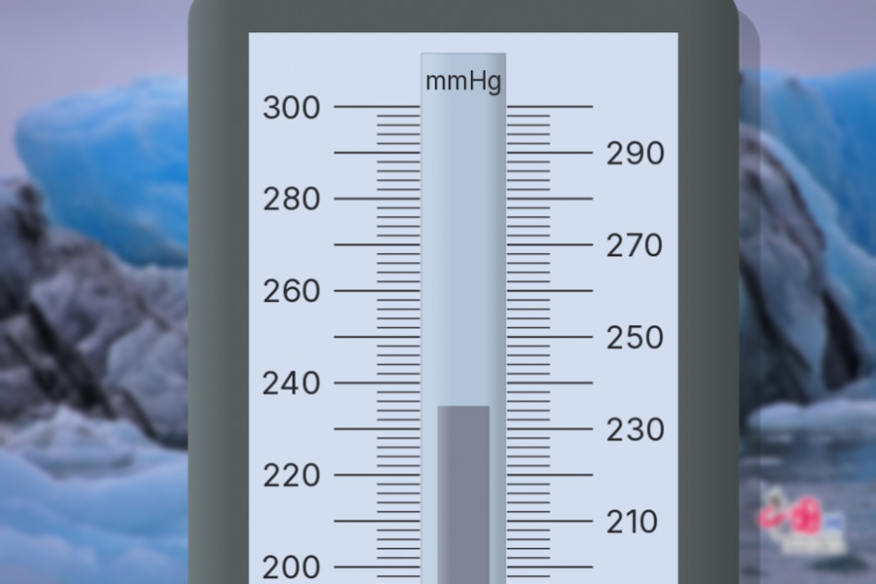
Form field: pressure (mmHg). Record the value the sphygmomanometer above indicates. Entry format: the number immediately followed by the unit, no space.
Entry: 235mmHg
